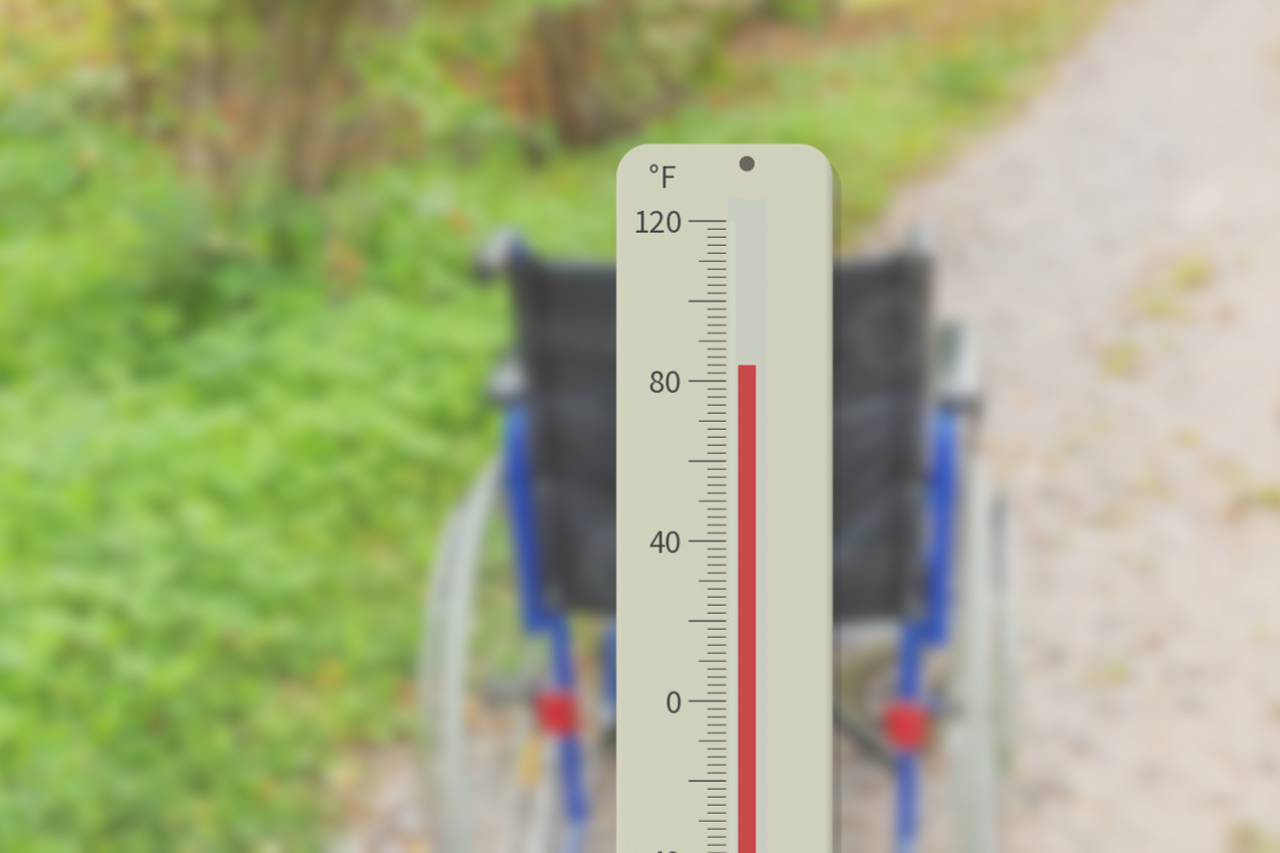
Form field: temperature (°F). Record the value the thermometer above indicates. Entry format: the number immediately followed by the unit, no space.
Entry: 84°F
